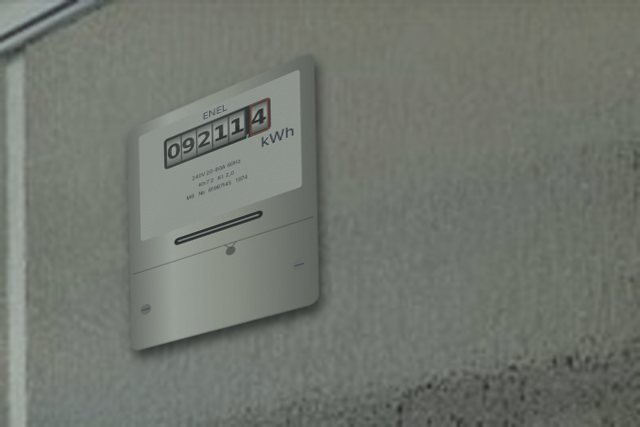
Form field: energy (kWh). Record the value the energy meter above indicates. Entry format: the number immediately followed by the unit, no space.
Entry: 9211.4kWh
